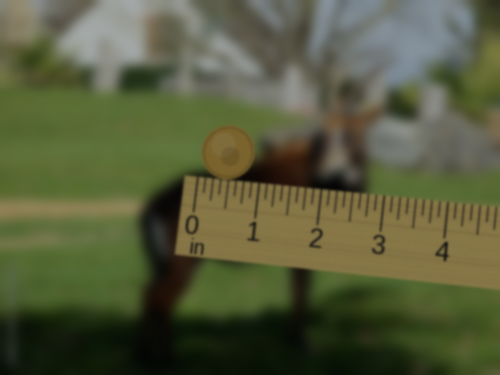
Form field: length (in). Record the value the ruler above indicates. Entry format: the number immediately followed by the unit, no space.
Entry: 0.875in
